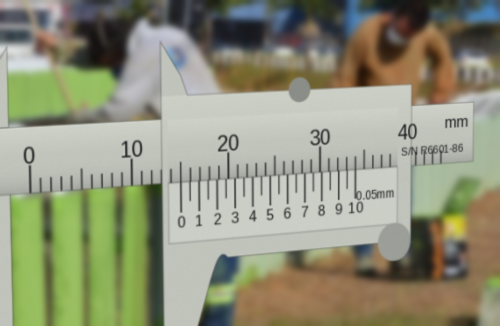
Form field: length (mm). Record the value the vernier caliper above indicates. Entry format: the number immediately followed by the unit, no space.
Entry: 15.0mm
